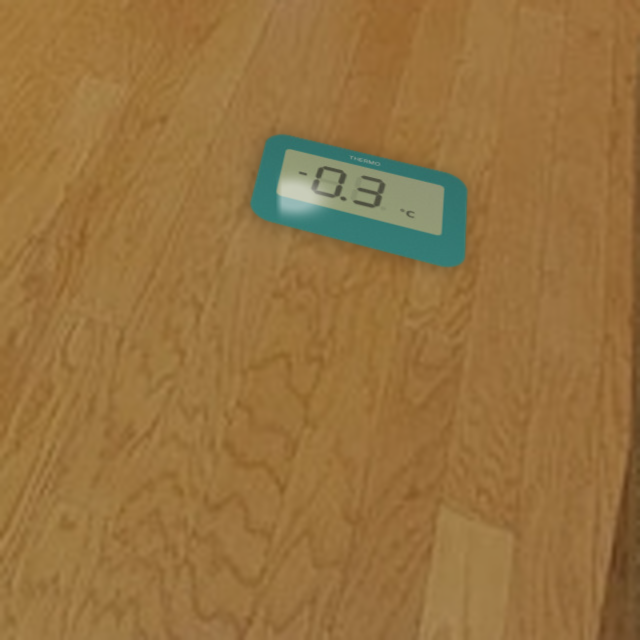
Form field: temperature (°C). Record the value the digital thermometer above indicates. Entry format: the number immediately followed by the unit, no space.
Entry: -0.3°C
